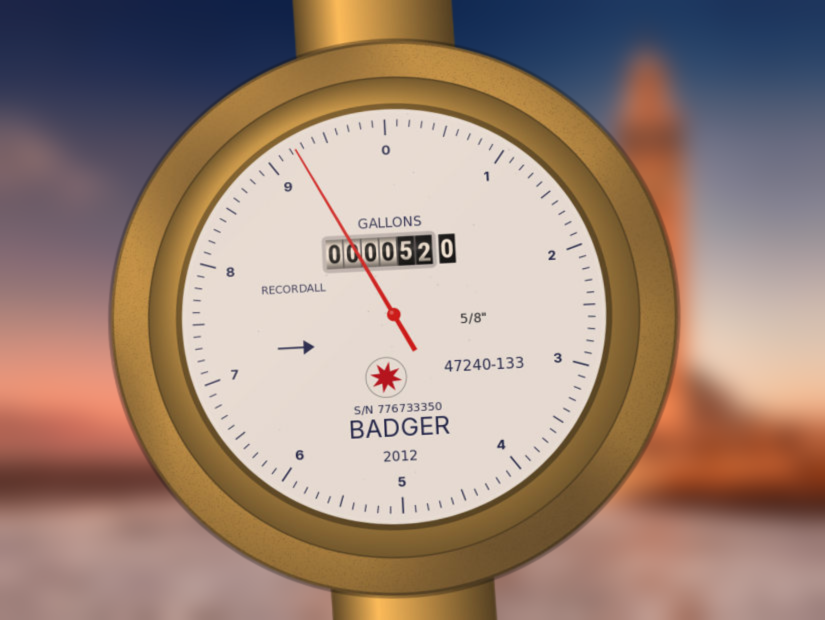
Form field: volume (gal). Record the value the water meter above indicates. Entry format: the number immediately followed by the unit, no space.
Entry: 519.2gal
